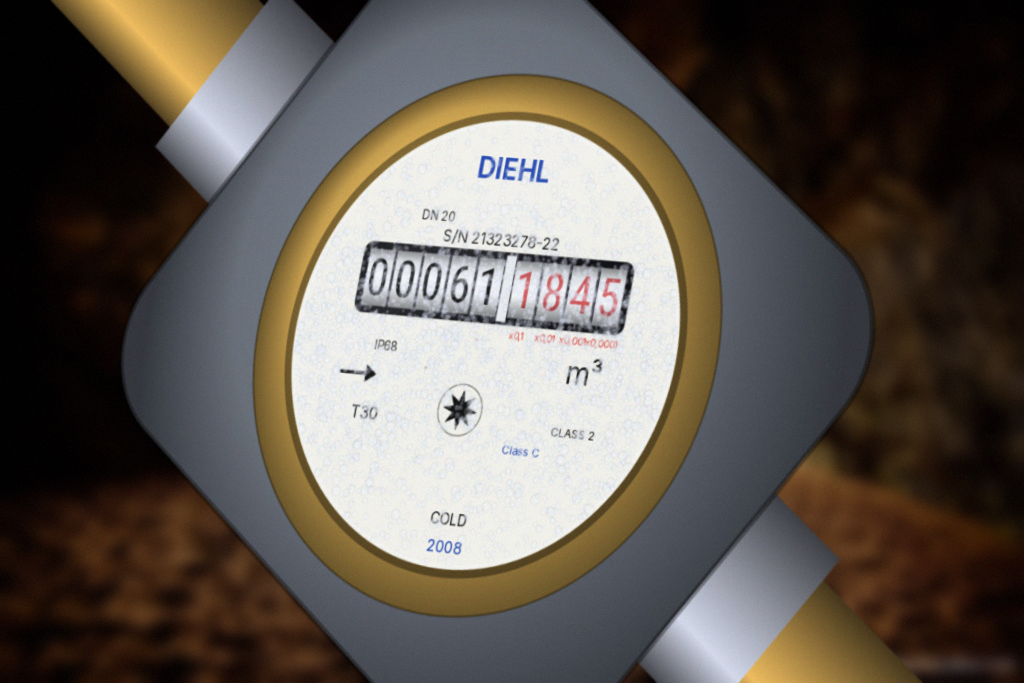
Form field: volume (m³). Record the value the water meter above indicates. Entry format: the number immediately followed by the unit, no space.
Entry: 61.1845m³
